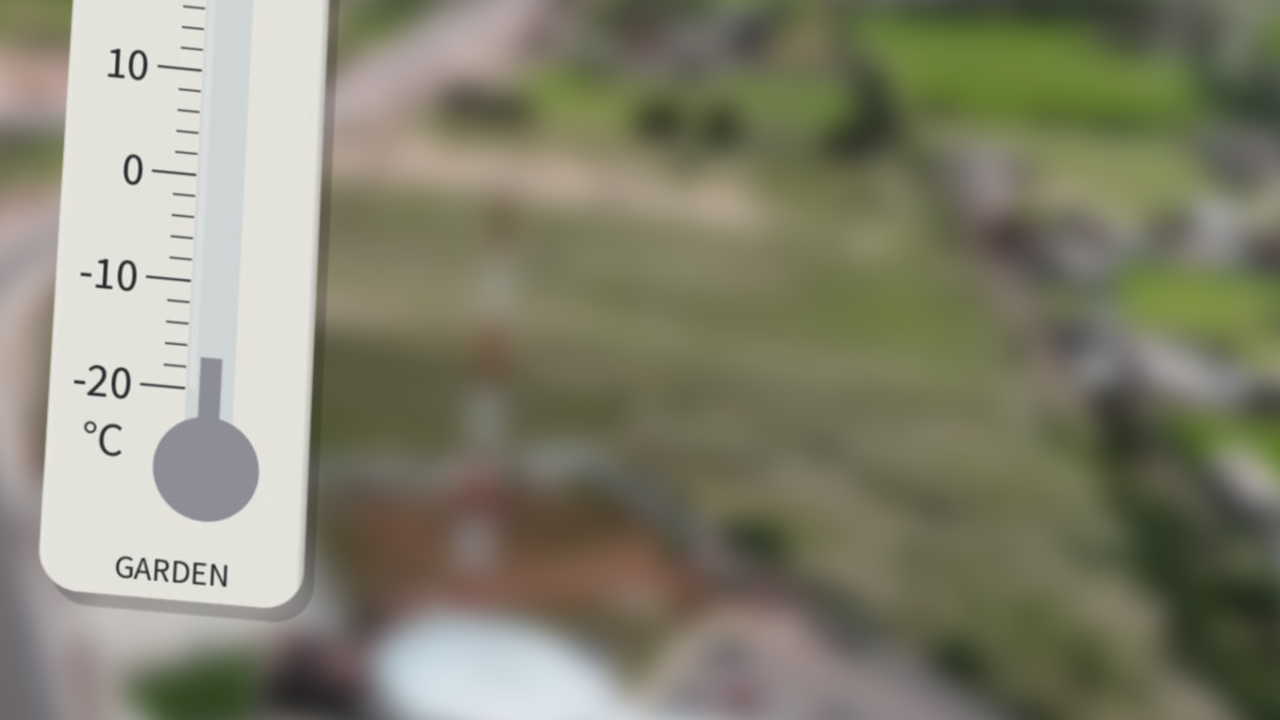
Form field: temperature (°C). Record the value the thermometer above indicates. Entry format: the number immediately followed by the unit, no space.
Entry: -17°C
